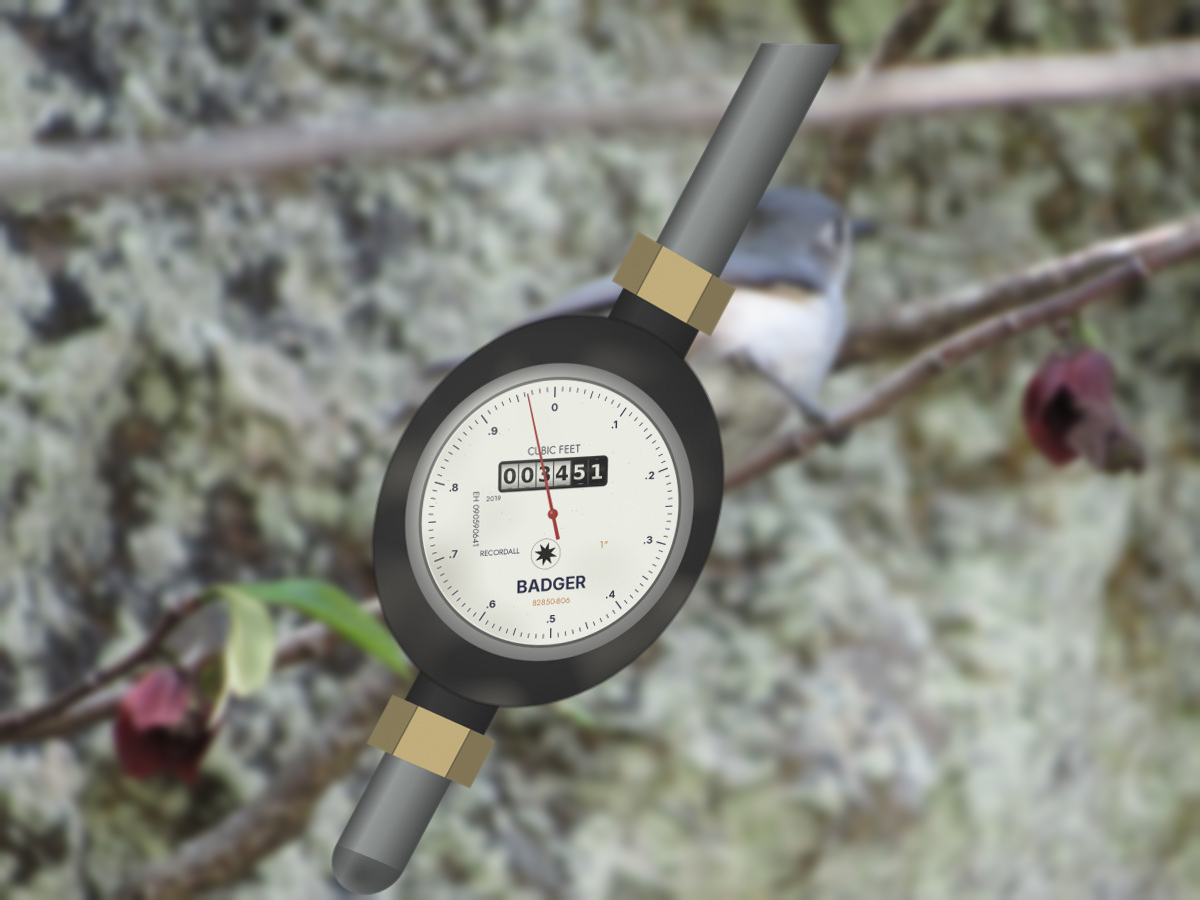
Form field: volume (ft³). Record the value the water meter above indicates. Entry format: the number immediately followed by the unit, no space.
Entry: 3450.96ft³
